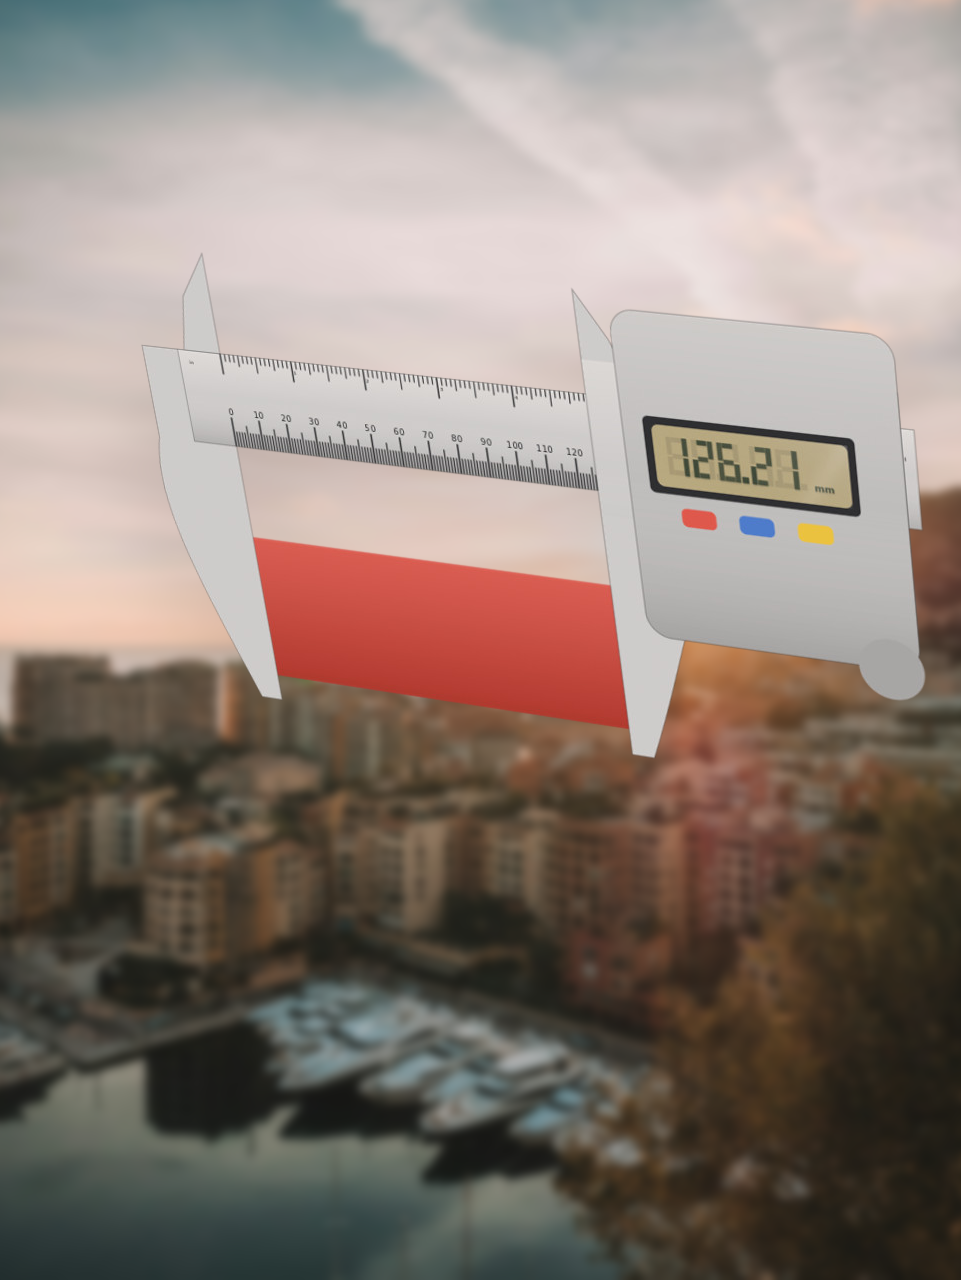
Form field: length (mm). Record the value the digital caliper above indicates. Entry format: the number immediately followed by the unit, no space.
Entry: 126.21mm
